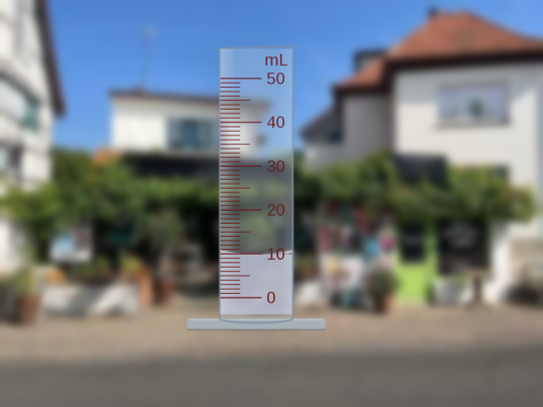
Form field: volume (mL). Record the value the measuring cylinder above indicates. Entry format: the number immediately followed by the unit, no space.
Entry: 10mL
